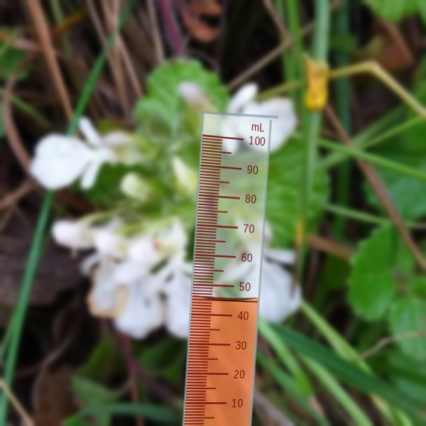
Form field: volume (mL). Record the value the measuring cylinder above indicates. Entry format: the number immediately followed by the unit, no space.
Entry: 45mL
